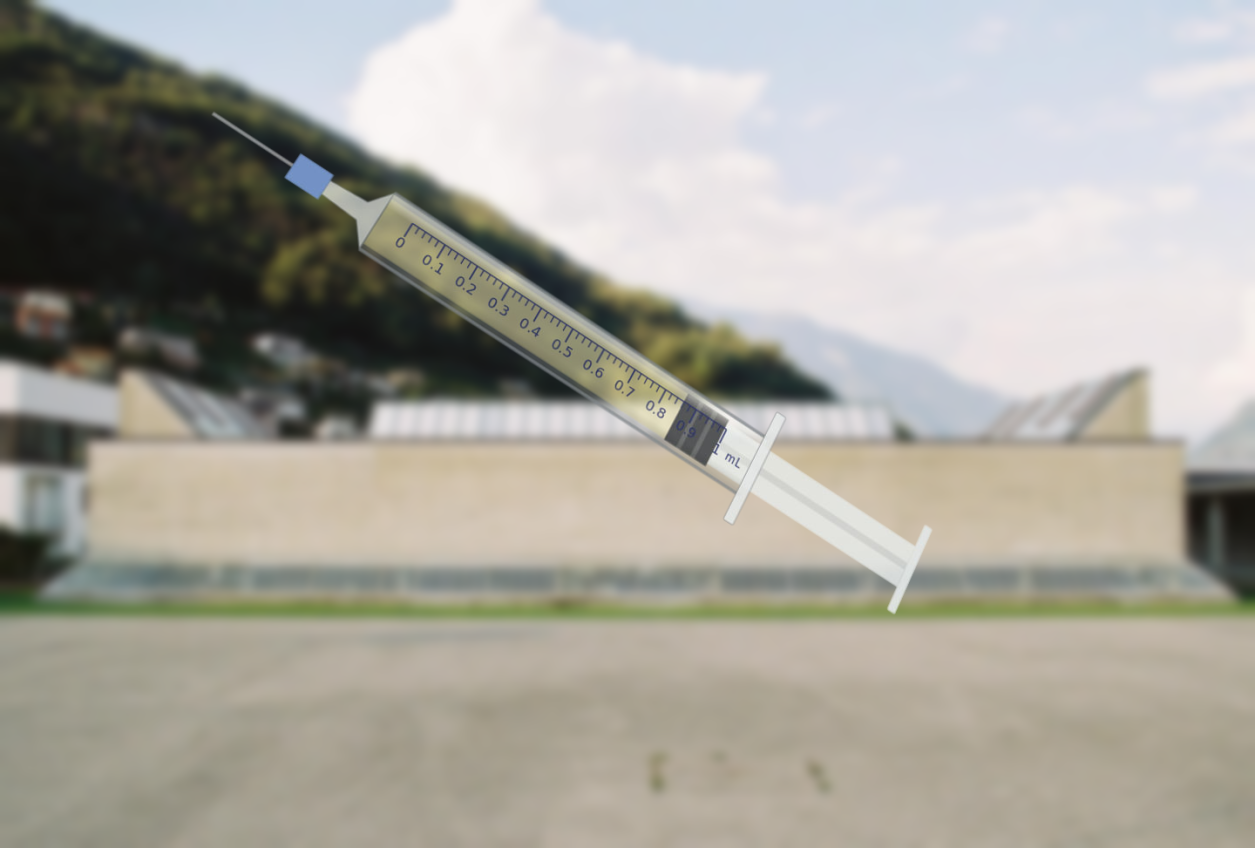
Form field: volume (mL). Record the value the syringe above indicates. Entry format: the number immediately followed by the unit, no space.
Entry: 0.86mL
